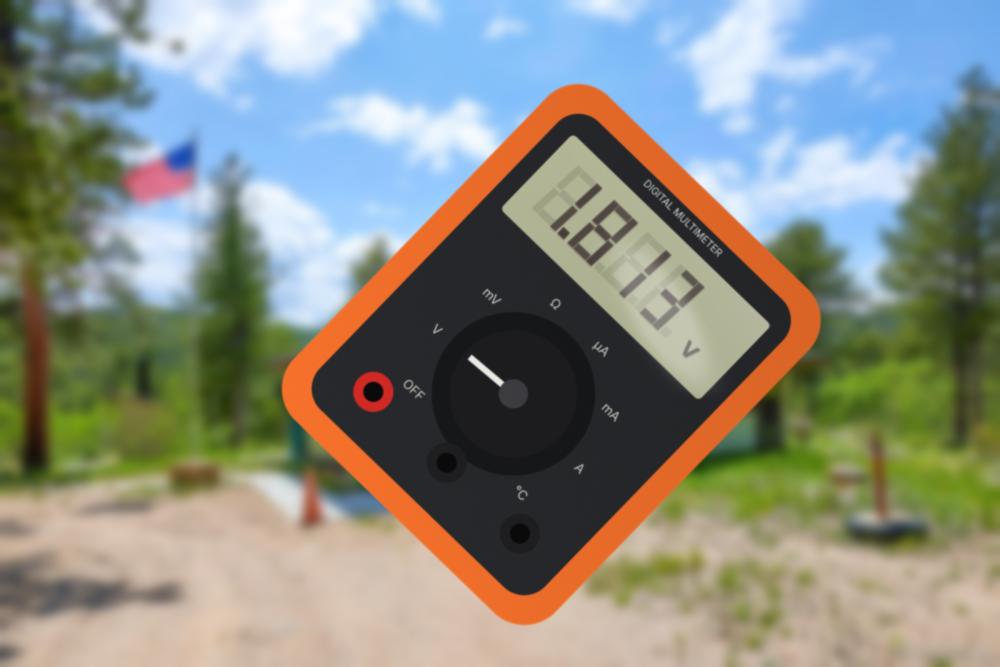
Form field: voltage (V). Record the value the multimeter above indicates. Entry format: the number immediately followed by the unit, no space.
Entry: 1.813V
